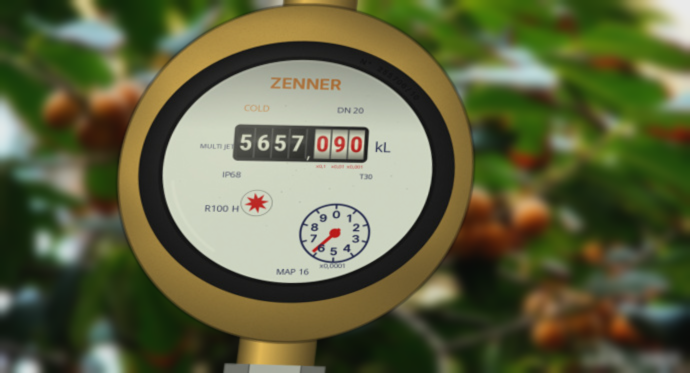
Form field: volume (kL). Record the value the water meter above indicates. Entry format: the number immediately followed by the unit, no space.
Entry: 5657.0906kL
